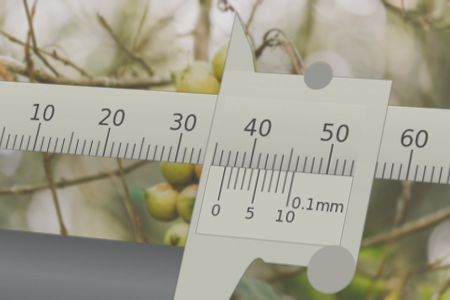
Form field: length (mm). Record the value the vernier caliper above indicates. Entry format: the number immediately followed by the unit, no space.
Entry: 36.8mm
